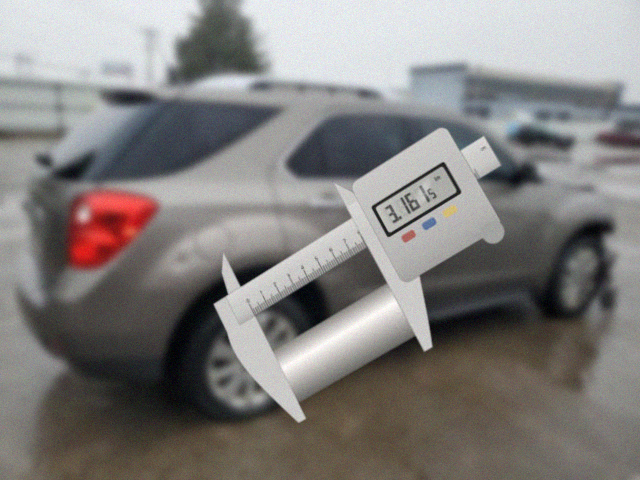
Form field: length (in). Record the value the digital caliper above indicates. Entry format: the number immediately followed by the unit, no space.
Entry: 3.1615in
